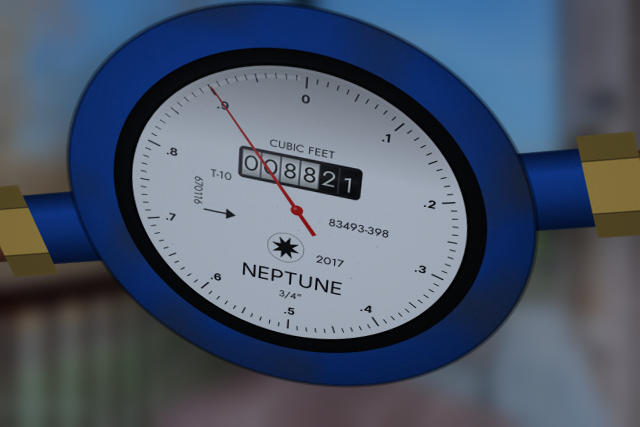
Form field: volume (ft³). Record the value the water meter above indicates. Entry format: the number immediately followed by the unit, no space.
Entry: 8820.90ft³
